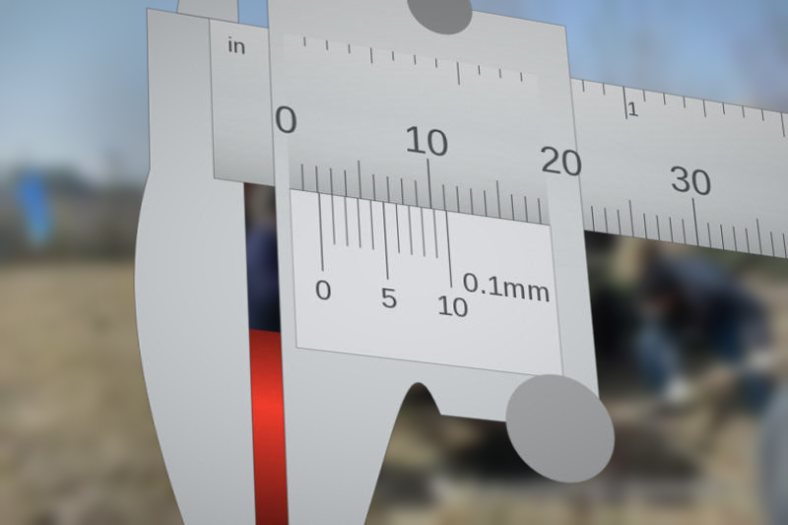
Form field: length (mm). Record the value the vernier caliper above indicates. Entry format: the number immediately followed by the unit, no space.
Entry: 2.1mm
